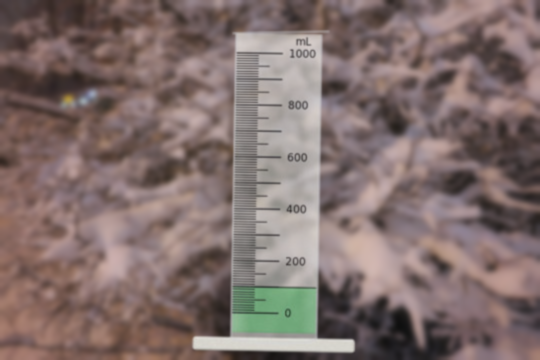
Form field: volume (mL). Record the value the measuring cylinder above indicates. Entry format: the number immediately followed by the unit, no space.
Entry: 100mL
